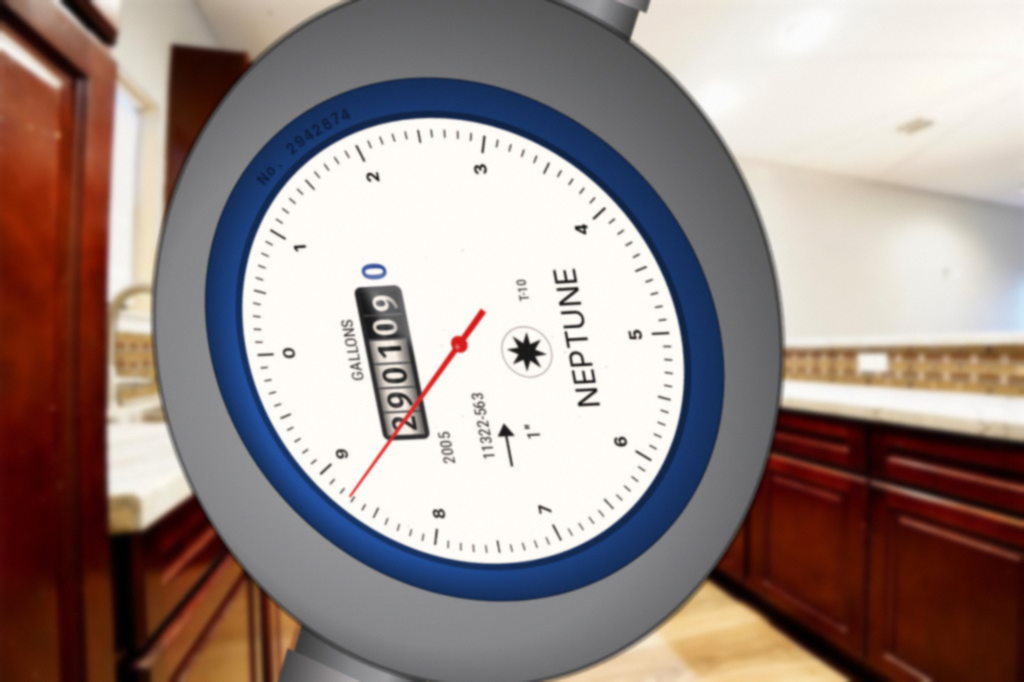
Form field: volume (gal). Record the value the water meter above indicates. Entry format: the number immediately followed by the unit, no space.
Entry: 2901088.7gal
